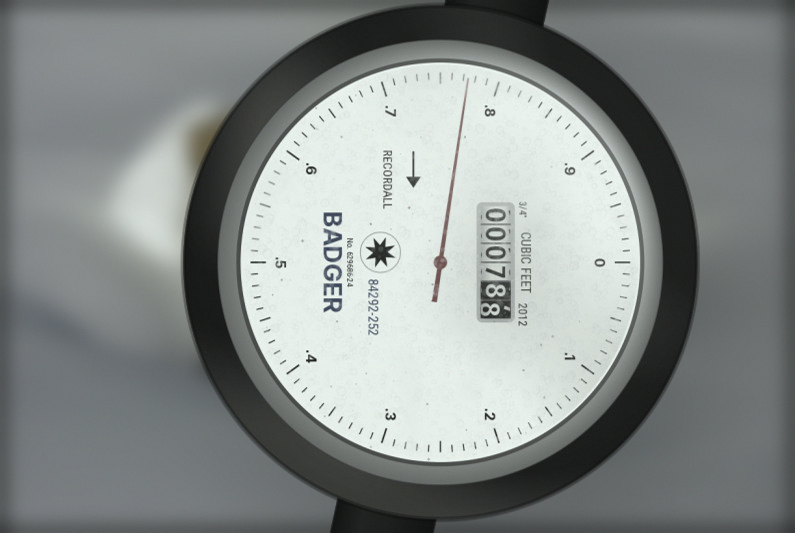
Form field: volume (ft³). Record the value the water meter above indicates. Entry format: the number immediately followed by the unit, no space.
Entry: 787.77ft³
